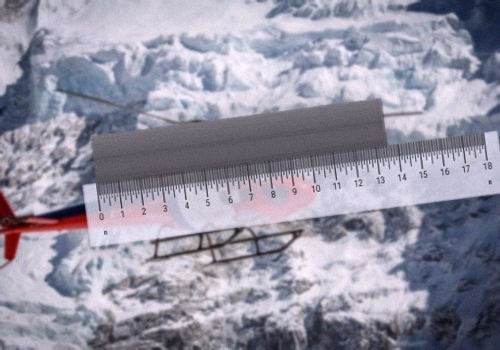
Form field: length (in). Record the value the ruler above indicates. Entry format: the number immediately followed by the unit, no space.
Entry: 13.5in
